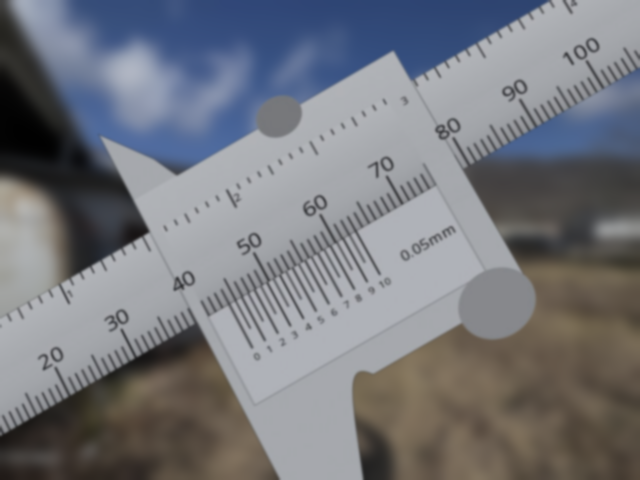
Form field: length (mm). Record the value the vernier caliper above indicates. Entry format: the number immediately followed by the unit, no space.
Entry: 44.0mm
